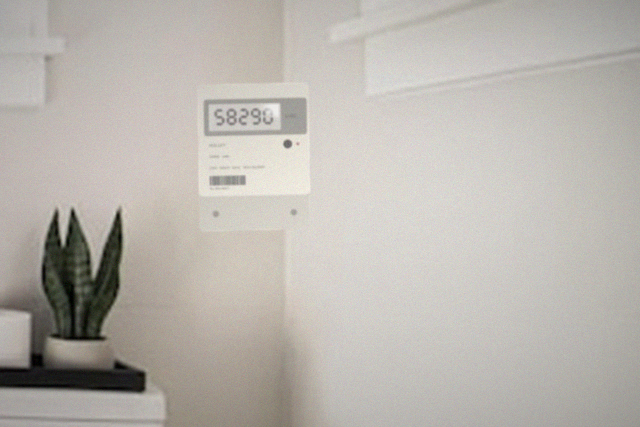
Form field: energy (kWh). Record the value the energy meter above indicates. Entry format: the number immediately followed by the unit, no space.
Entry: 58290kWh
